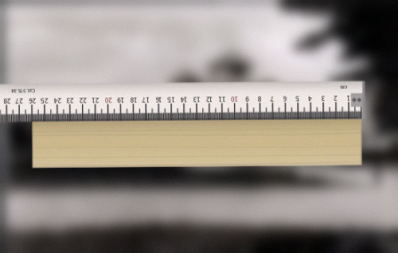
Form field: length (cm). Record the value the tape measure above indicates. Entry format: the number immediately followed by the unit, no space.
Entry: 26cm
